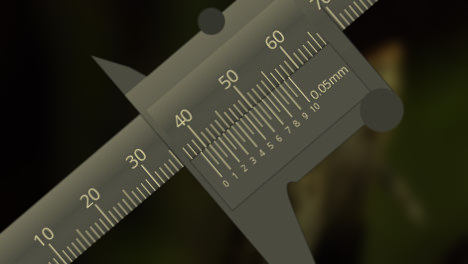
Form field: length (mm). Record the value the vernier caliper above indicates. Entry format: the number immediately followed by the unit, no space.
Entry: 38.8mm
